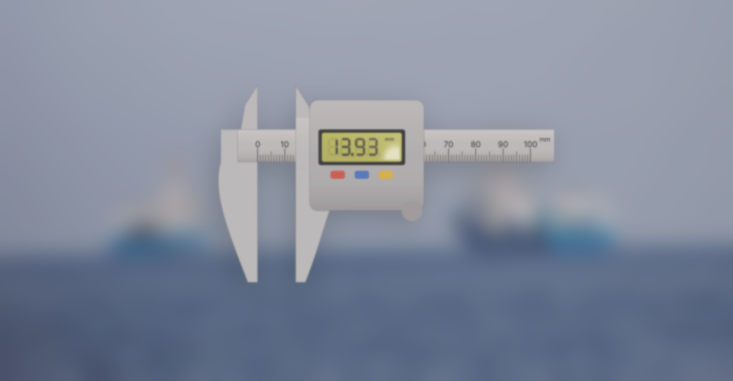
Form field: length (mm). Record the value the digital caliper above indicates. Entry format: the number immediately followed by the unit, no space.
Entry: 13.93mm
